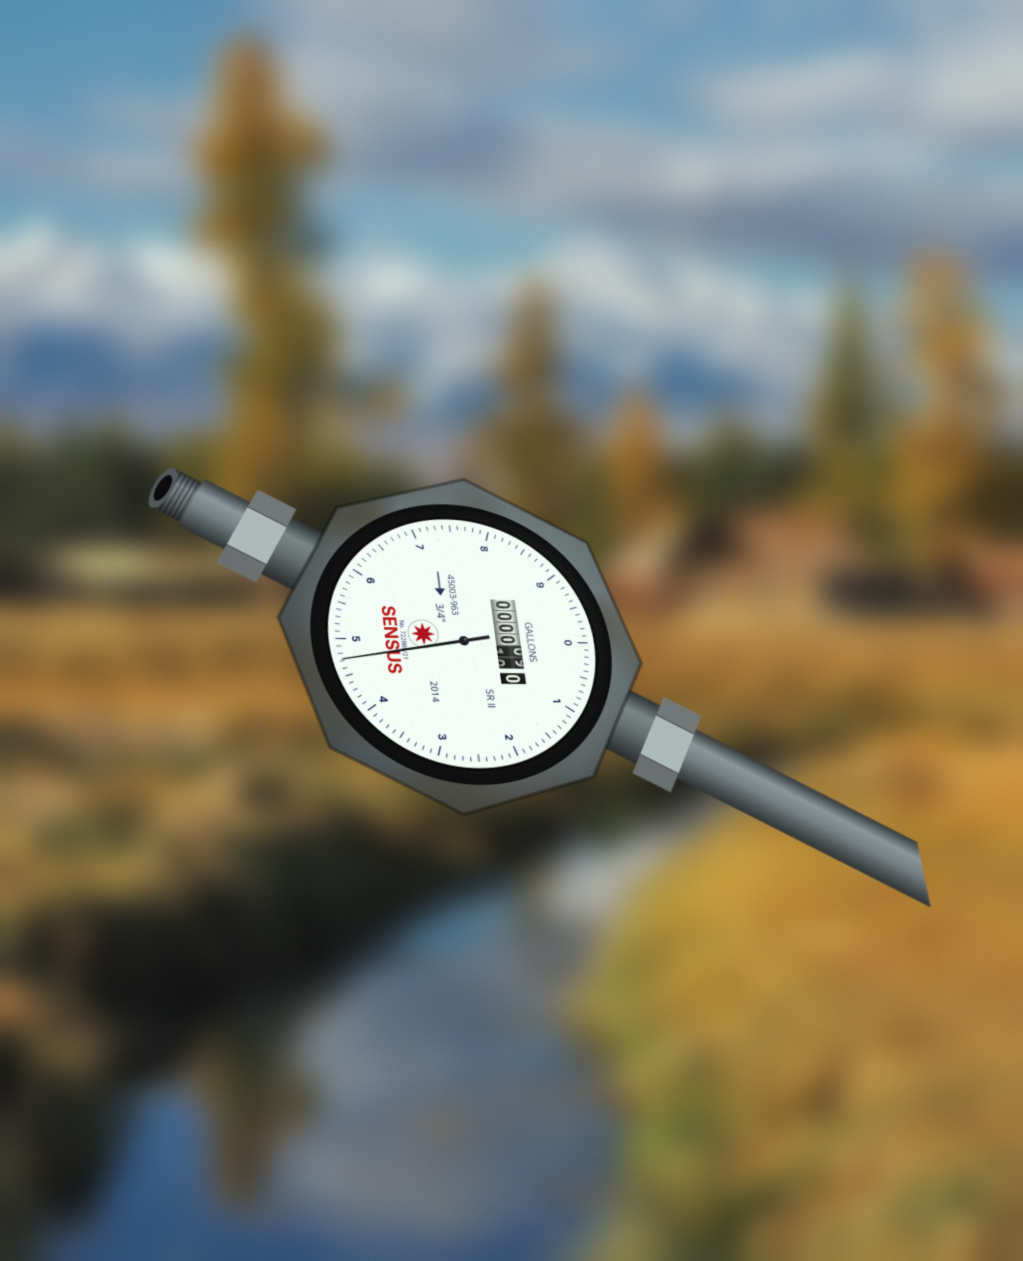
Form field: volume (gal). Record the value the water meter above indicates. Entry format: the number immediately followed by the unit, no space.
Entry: 94.7gal
